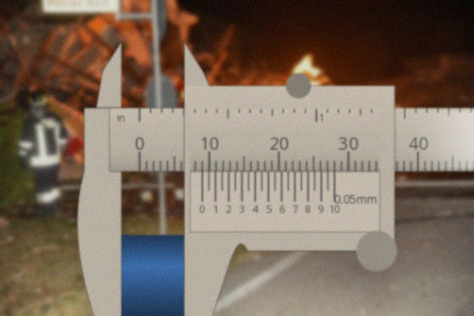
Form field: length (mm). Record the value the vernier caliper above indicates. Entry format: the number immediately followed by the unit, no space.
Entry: 9.0mm
